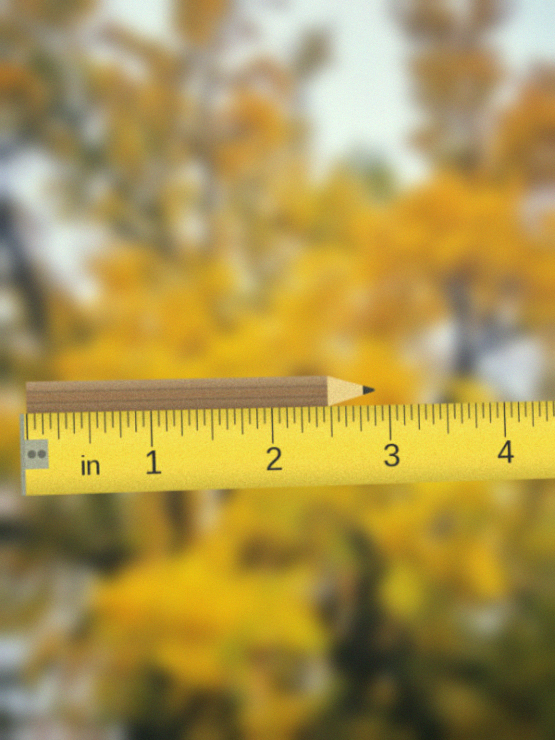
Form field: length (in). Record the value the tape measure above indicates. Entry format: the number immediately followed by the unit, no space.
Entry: 2.875in
